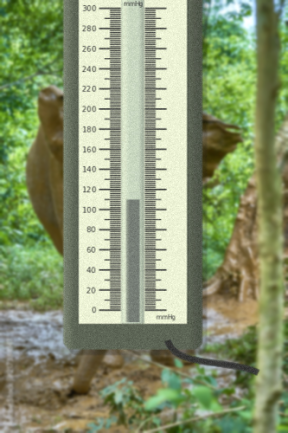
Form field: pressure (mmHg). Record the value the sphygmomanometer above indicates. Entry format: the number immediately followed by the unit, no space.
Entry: 110mmHg
